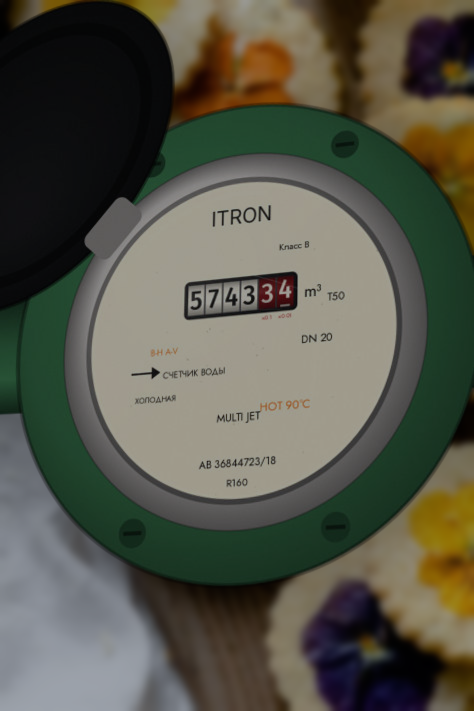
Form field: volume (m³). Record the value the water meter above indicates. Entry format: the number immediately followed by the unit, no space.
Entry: 5743.34m³
